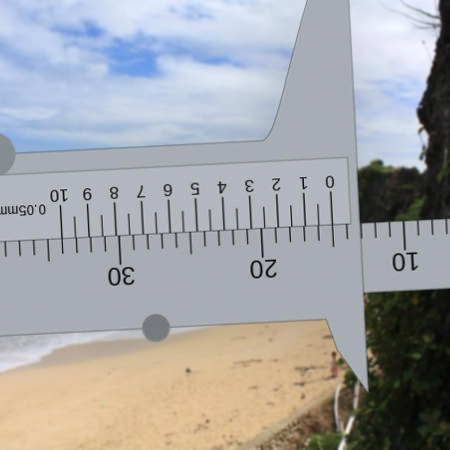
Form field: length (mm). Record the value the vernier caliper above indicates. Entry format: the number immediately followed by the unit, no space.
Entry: 15.0mm
